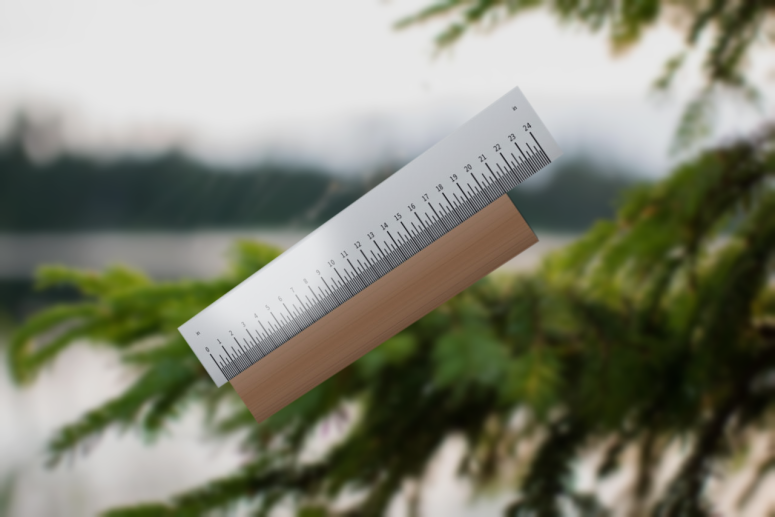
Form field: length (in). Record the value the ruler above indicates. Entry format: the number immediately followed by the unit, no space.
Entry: 21in
